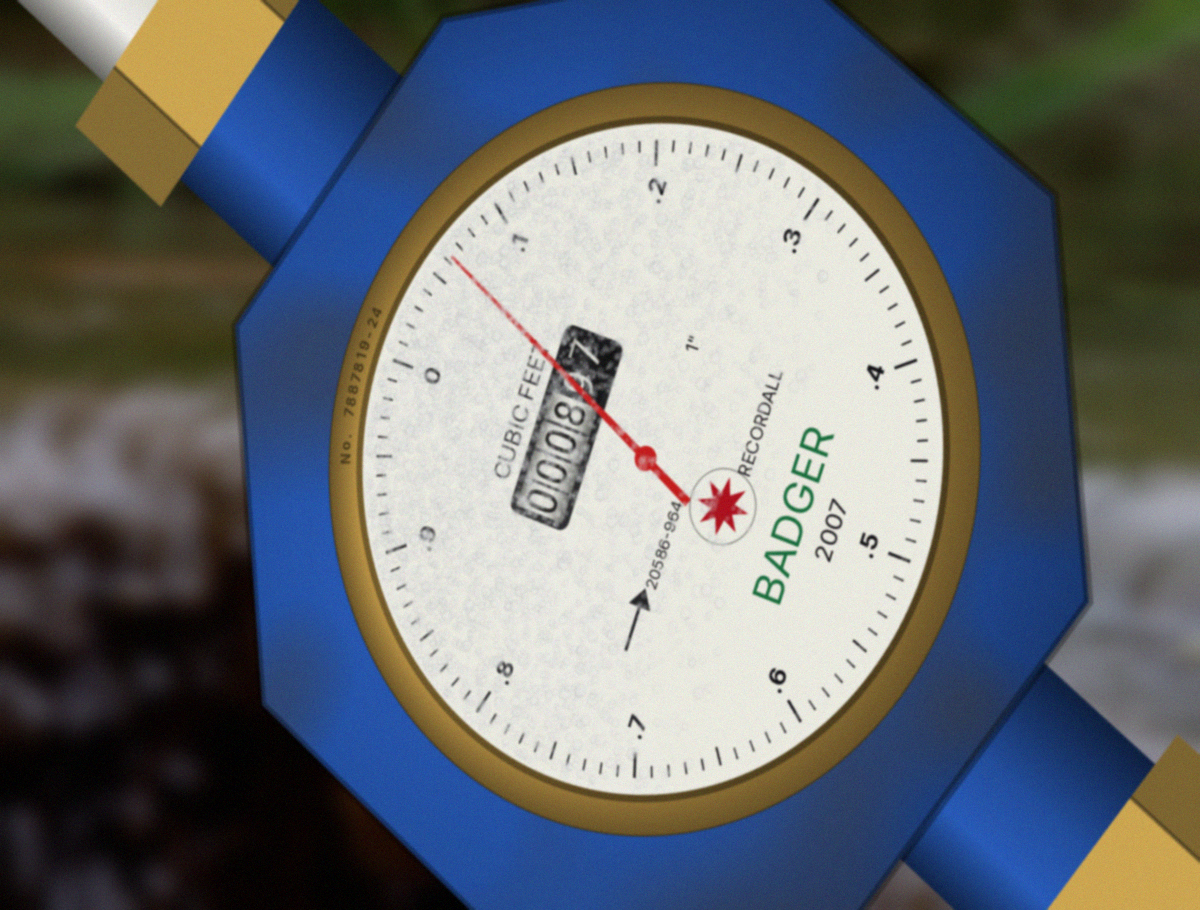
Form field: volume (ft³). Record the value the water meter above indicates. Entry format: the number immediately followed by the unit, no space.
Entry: 897.06ft³
